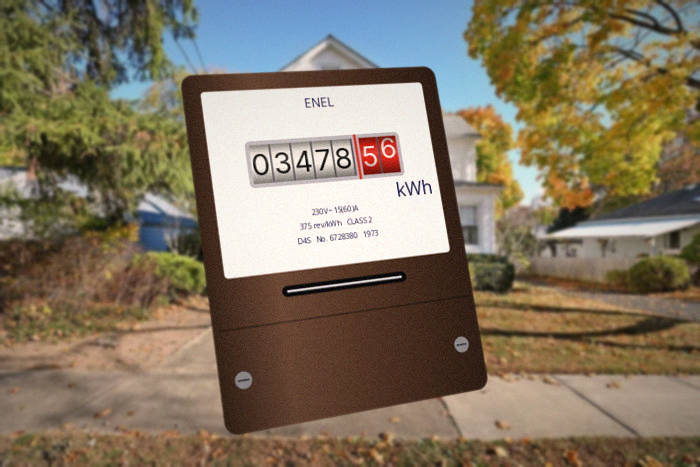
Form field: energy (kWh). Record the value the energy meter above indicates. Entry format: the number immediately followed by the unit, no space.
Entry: 3478.56kWh
